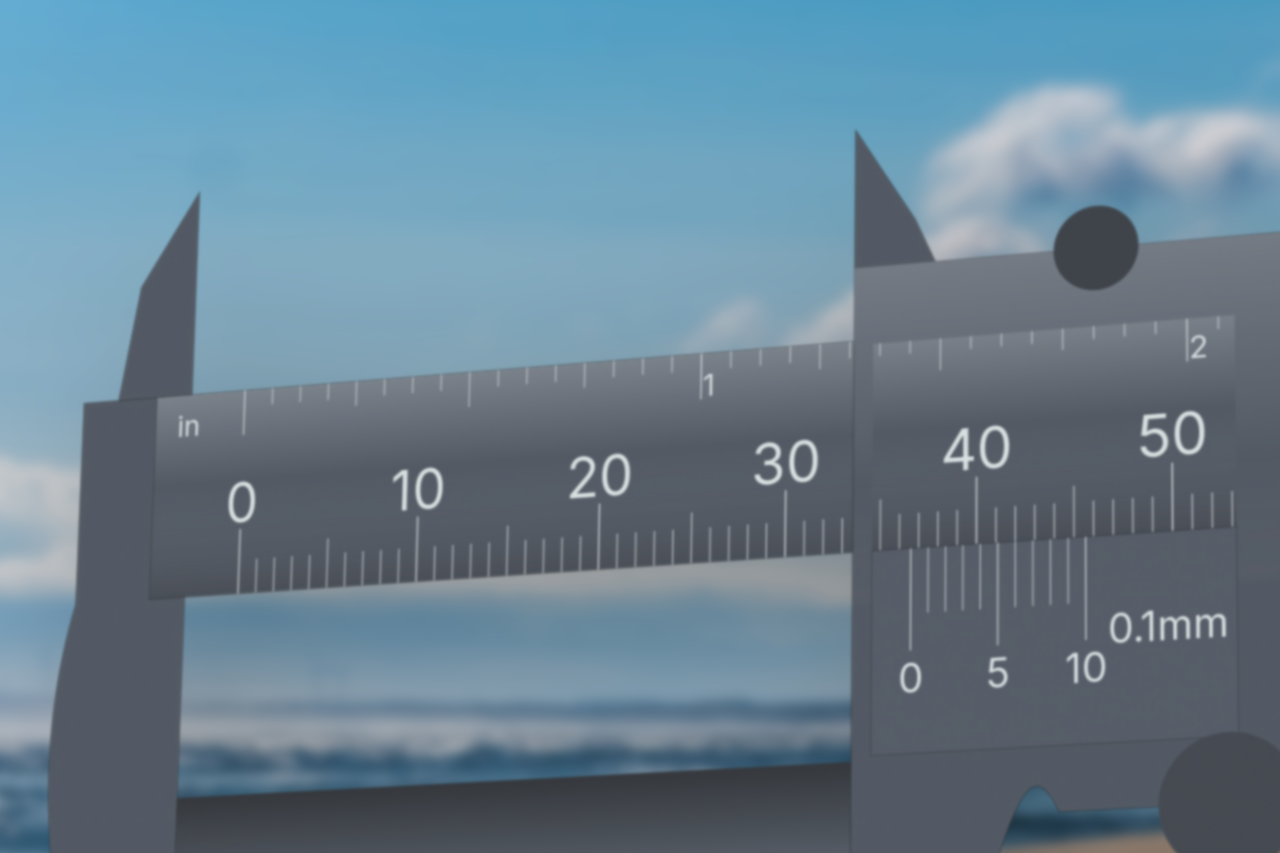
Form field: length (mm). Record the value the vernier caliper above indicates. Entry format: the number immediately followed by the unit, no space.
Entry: 36.6mm
